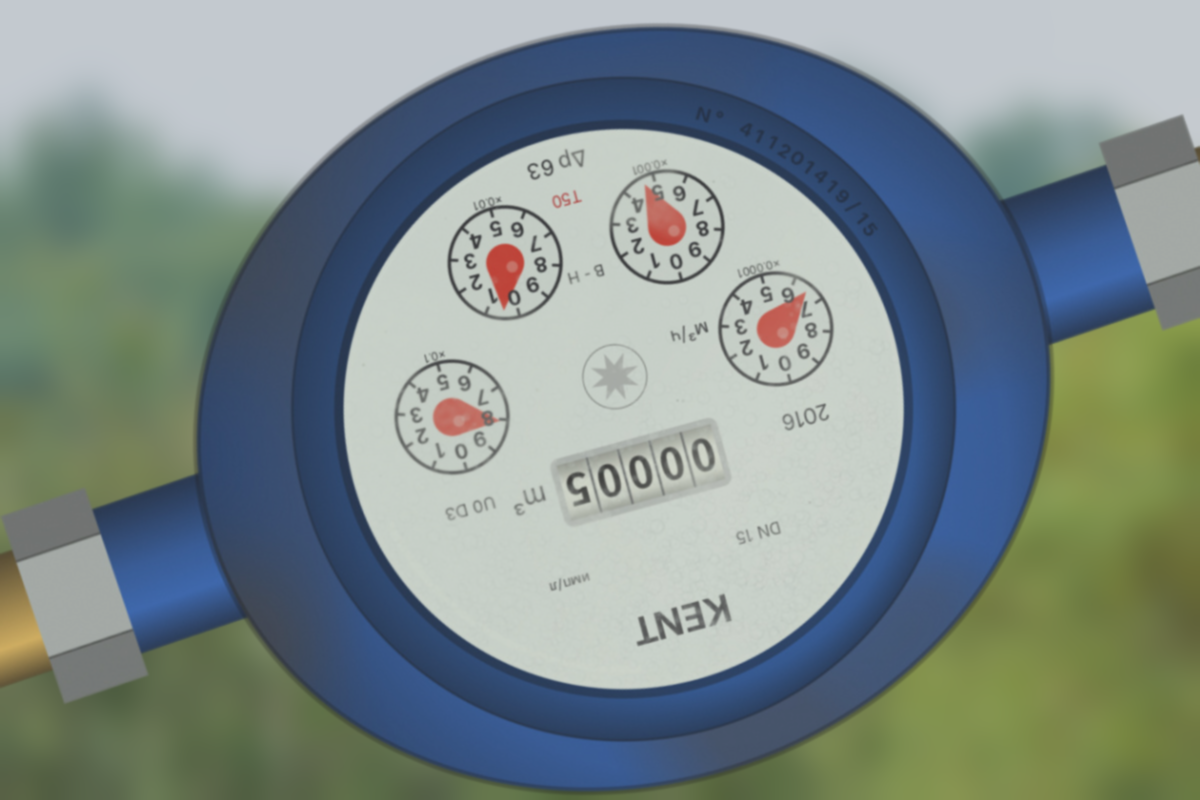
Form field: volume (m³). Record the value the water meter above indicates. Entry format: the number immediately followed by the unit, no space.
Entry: 5.8046m³
